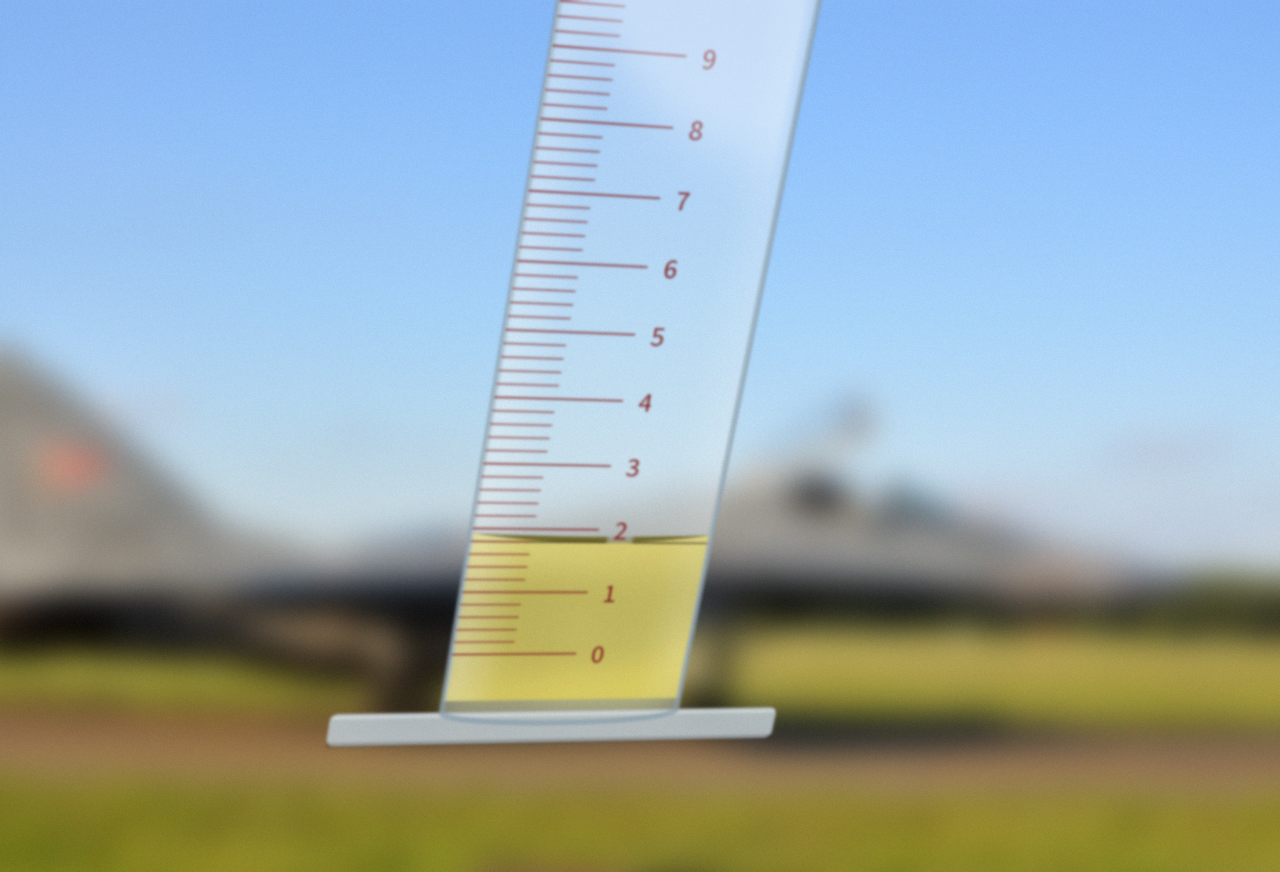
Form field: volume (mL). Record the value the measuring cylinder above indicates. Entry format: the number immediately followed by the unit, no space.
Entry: 1.8mL
